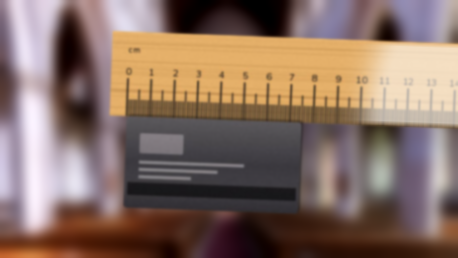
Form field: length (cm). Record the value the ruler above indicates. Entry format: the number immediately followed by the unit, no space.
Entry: 7.5cm
